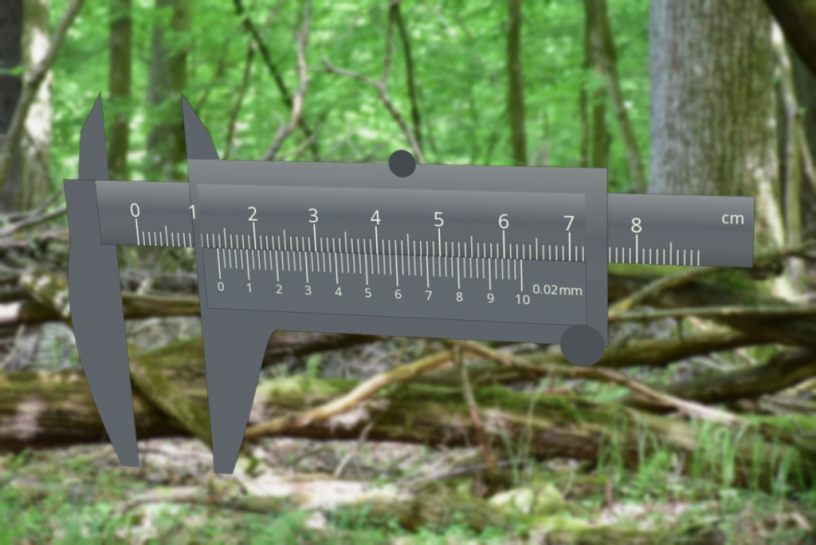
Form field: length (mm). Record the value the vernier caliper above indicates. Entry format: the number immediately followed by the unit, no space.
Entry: 13.6mm
